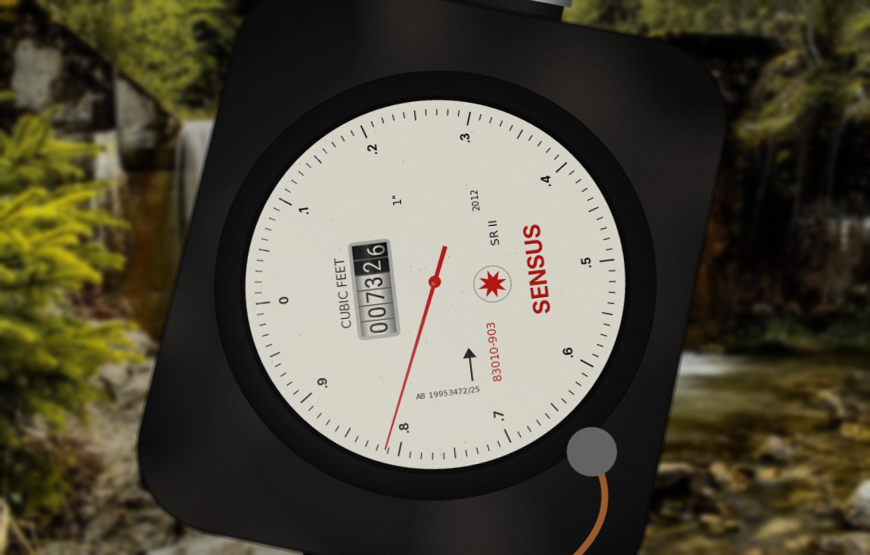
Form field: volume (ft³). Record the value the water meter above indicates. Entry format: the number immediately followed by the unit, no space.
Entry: 7325.81ft³
